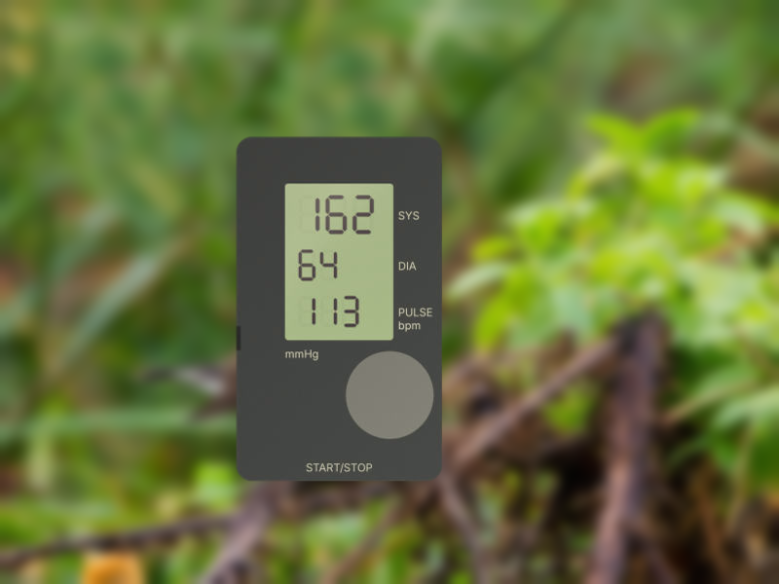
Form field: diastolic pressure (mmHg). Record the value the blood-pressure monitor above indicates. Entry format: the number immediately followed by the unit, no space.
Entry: 64mmHg
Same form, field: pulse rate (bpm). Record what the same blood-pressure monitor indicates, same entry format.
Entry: 113bpm
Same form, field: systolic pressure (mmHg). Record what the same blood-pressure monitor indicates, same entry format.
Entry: 162mmHg
